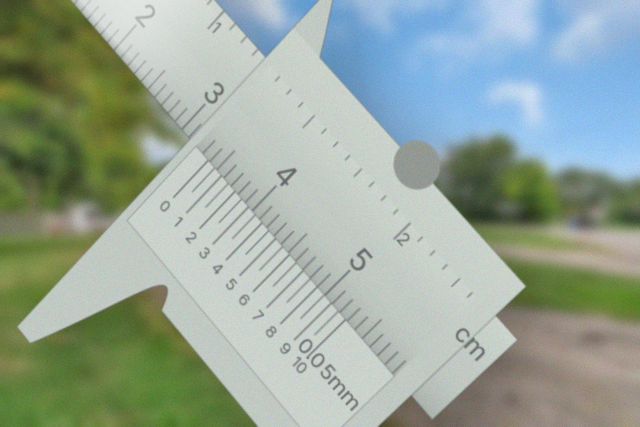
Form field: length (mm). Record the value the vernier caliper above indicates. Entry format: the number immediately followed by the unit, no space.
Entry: 33.8mm
